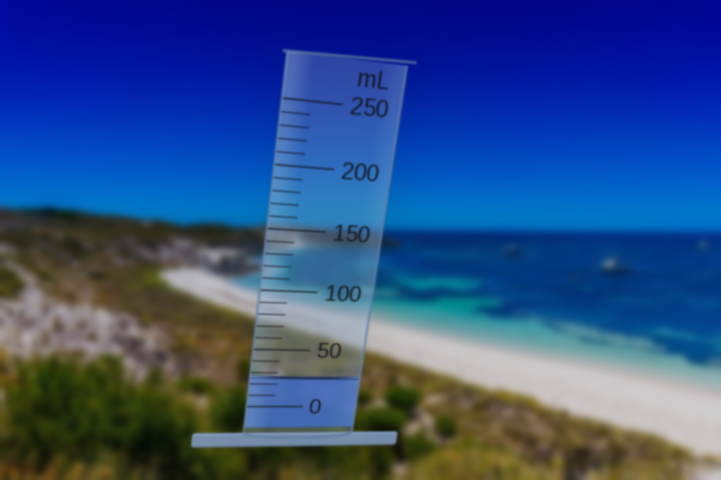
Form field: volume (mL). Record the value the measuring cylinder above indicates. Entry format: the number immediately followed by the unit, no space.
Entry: 25mL
